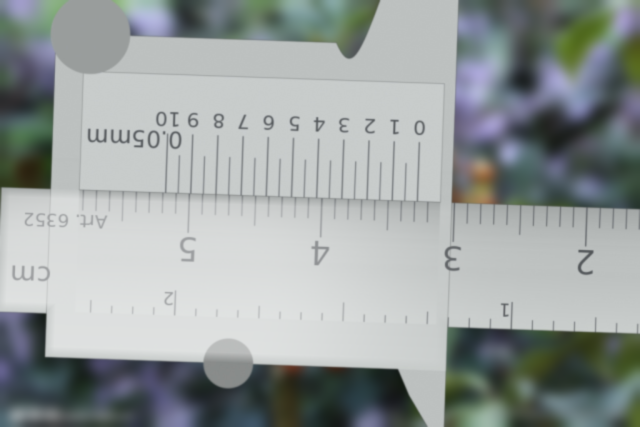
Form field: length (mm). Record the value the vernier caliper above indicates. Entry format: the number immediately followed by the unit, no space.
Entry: 32.8mm
